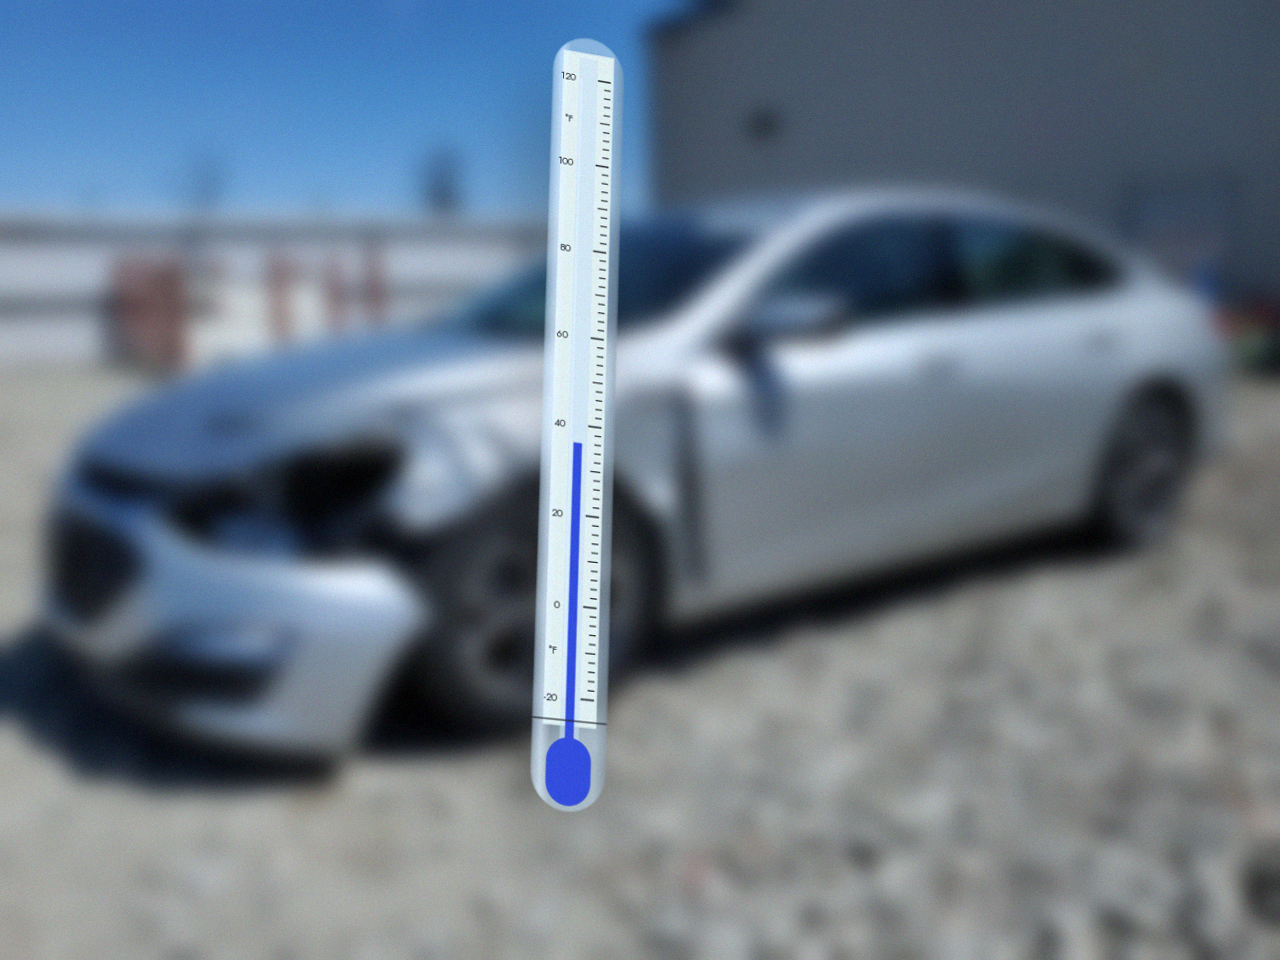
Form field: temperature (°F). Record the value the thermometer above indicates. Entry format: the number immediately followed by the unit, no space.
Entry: 36°F
